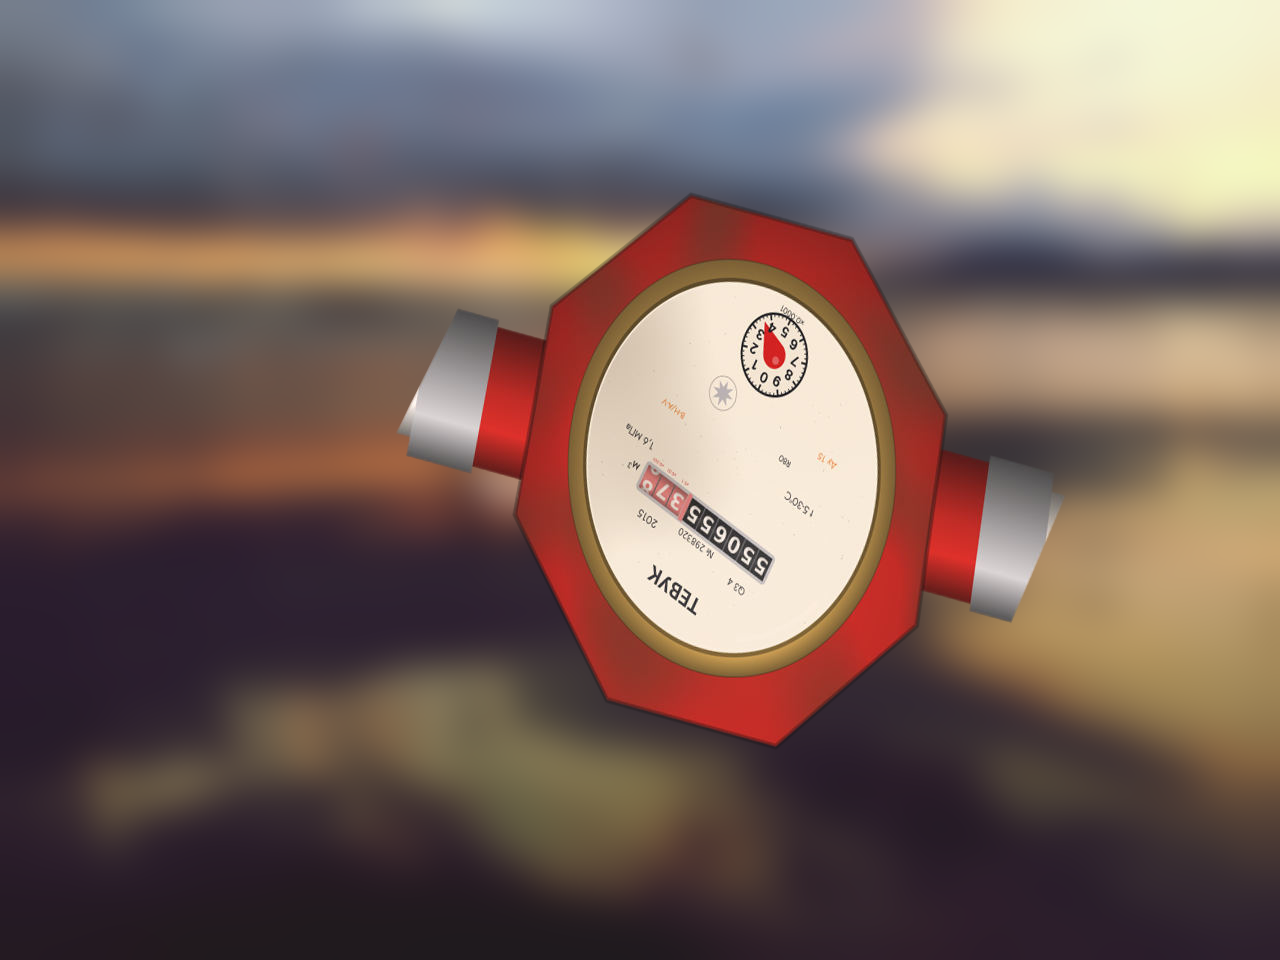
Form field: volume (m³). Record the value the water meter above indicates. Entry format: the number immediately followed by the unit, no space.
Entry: 550655.3783m³
